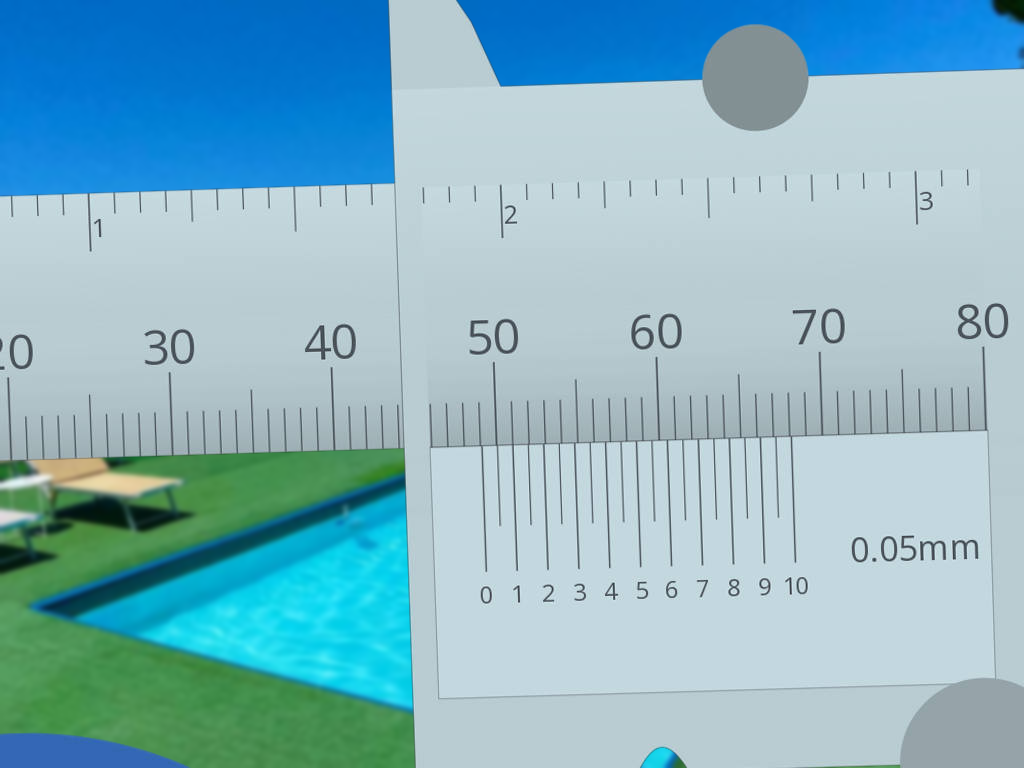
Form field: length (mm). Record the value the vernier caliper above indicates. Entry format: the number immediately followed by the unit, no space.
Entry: 49.1mm
